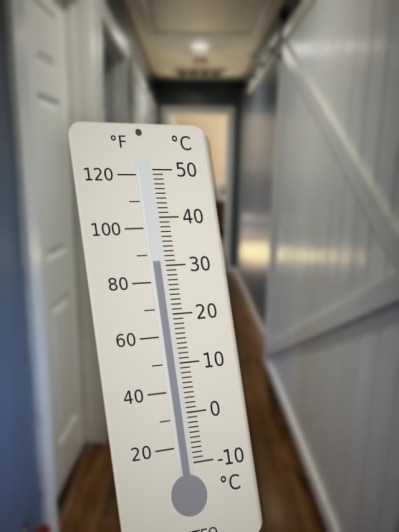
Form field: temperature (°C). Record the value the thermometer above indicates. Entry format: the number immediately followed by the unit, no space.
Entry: 31°C
